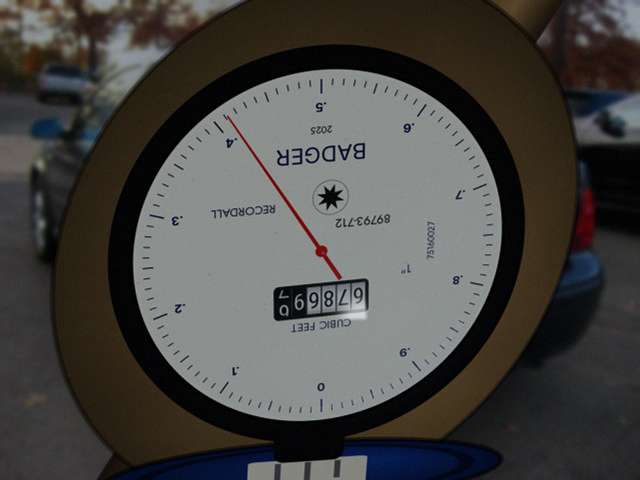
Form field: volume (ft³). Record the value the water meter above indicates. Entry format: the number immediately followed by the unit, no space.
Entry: 678696.41ft³
